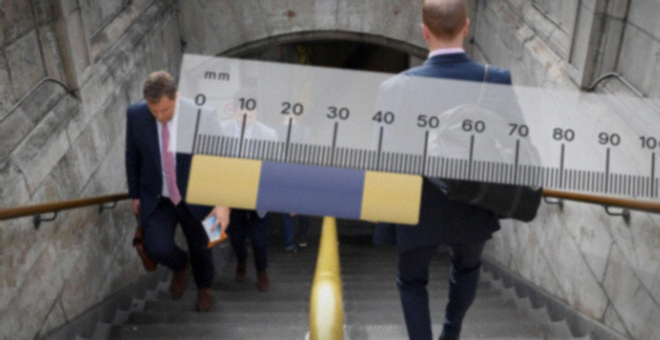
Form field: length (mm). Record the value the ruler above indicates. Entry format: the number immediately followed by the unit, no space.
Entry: 50mm
